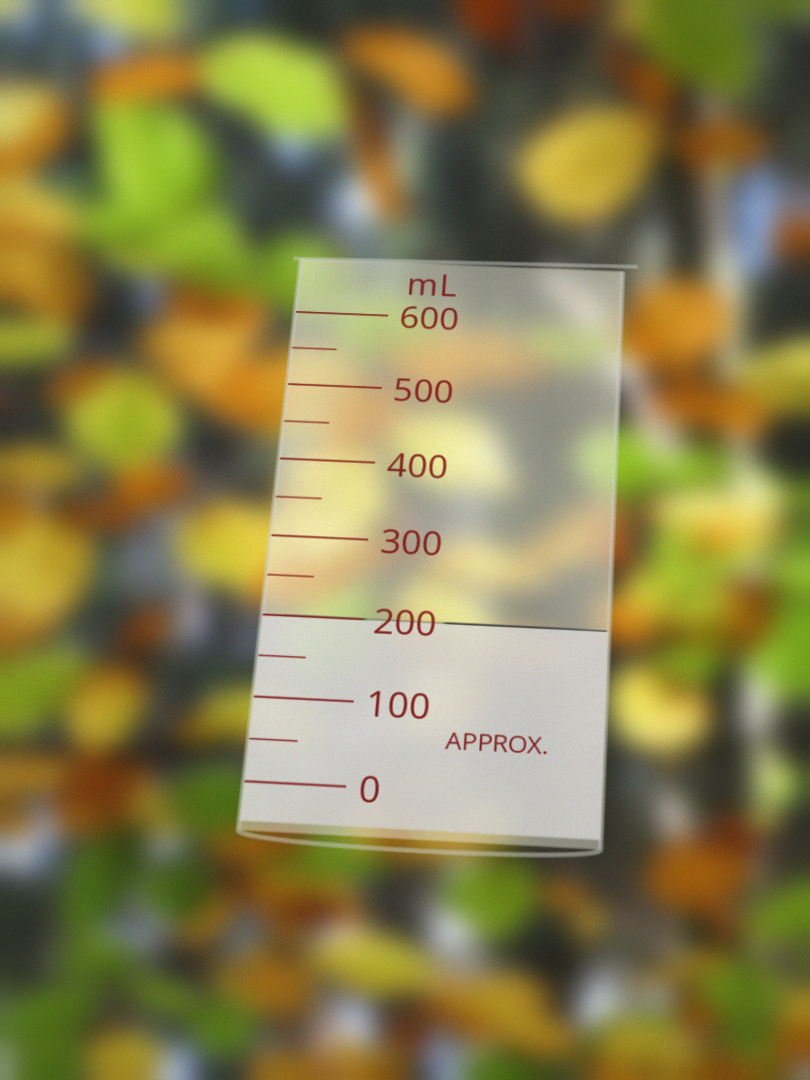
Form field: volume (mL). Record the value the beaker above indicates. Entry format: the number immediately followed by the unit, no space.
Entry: 200mL
